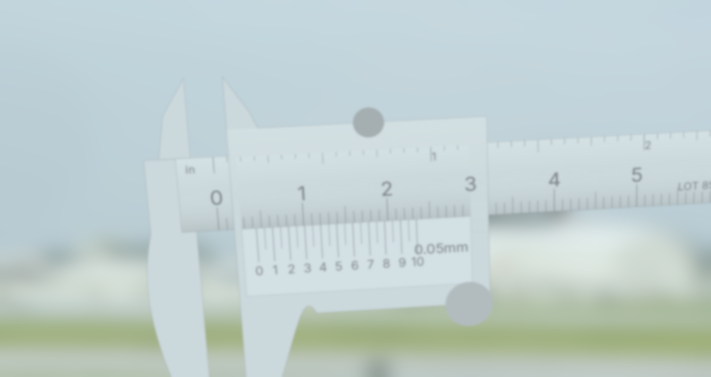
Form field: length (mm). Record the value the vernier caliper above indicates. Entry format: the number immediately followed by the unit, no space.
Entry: 4.4mm
